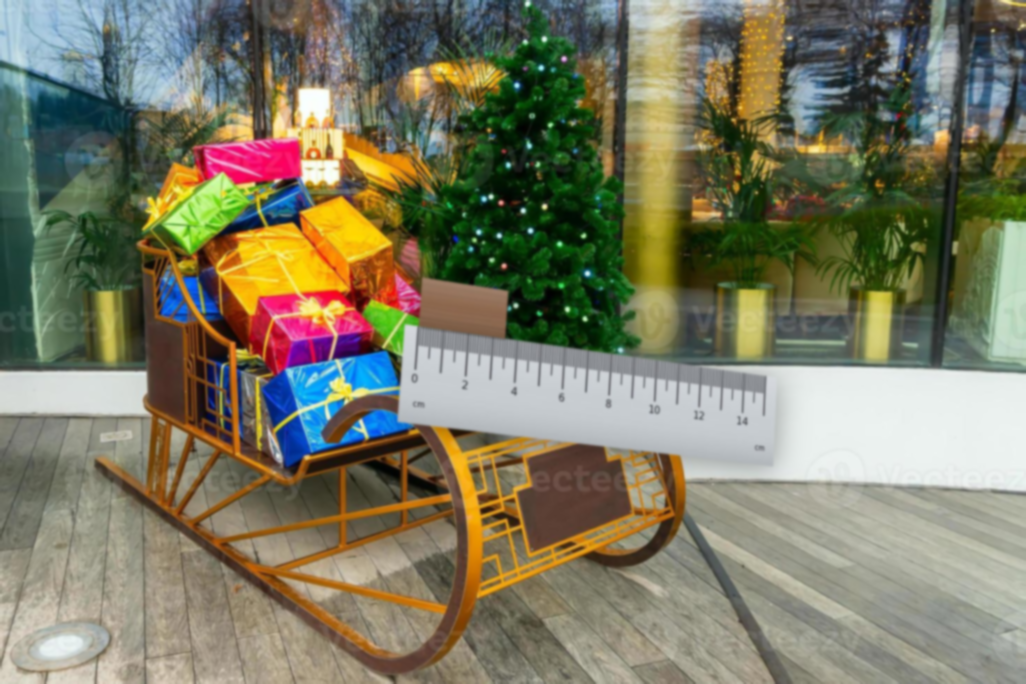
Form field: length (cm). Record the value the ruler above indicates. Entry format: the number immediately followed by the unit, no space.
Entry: 3.5cm
